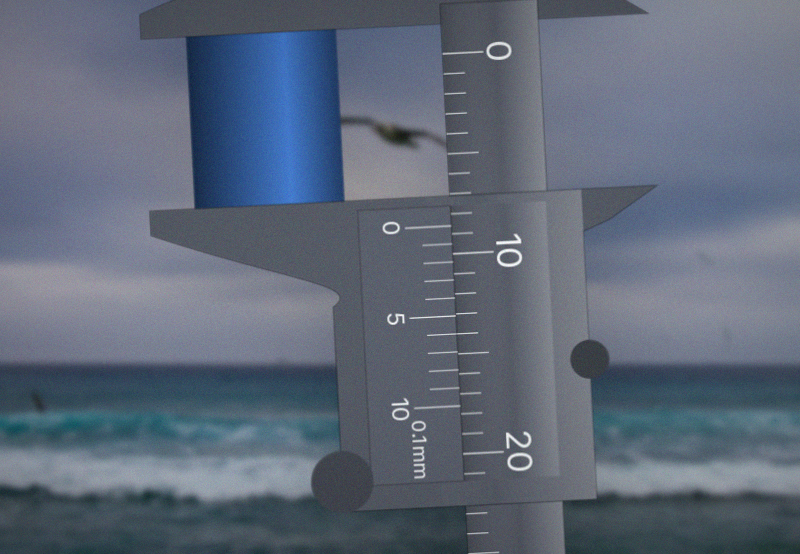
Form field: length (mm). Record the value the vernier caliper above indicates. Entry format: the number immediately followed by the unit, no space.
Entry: 8.6mm
